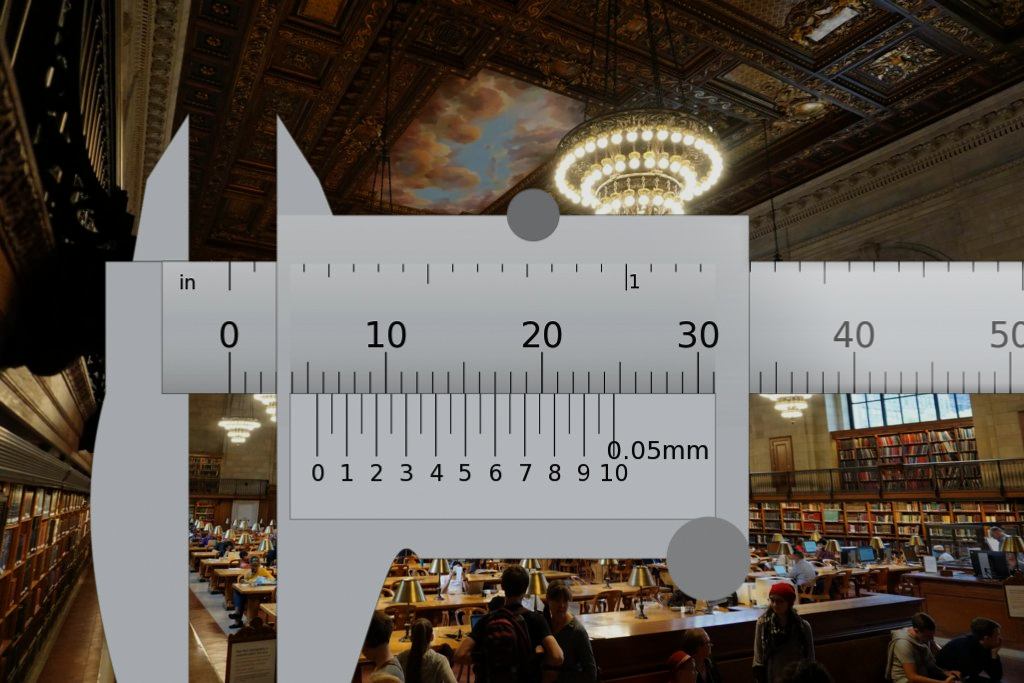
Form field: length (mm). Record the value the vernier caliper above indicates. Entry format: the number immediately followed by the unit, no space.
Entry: 5.6mm
